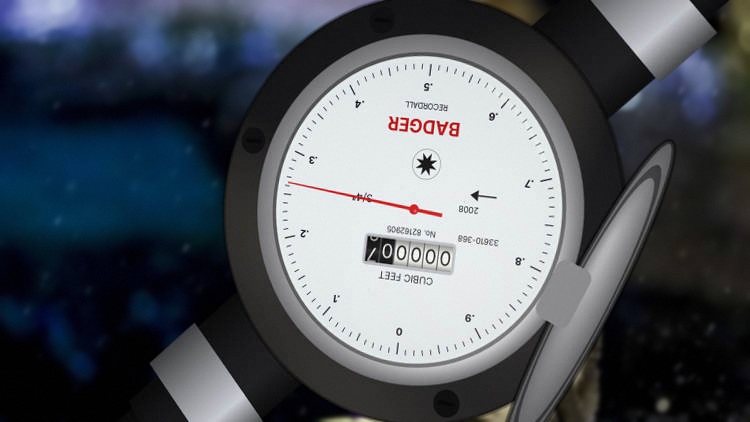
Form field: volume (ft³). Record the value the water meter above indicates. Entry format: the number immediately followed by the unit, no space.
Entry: 7.26ft³
